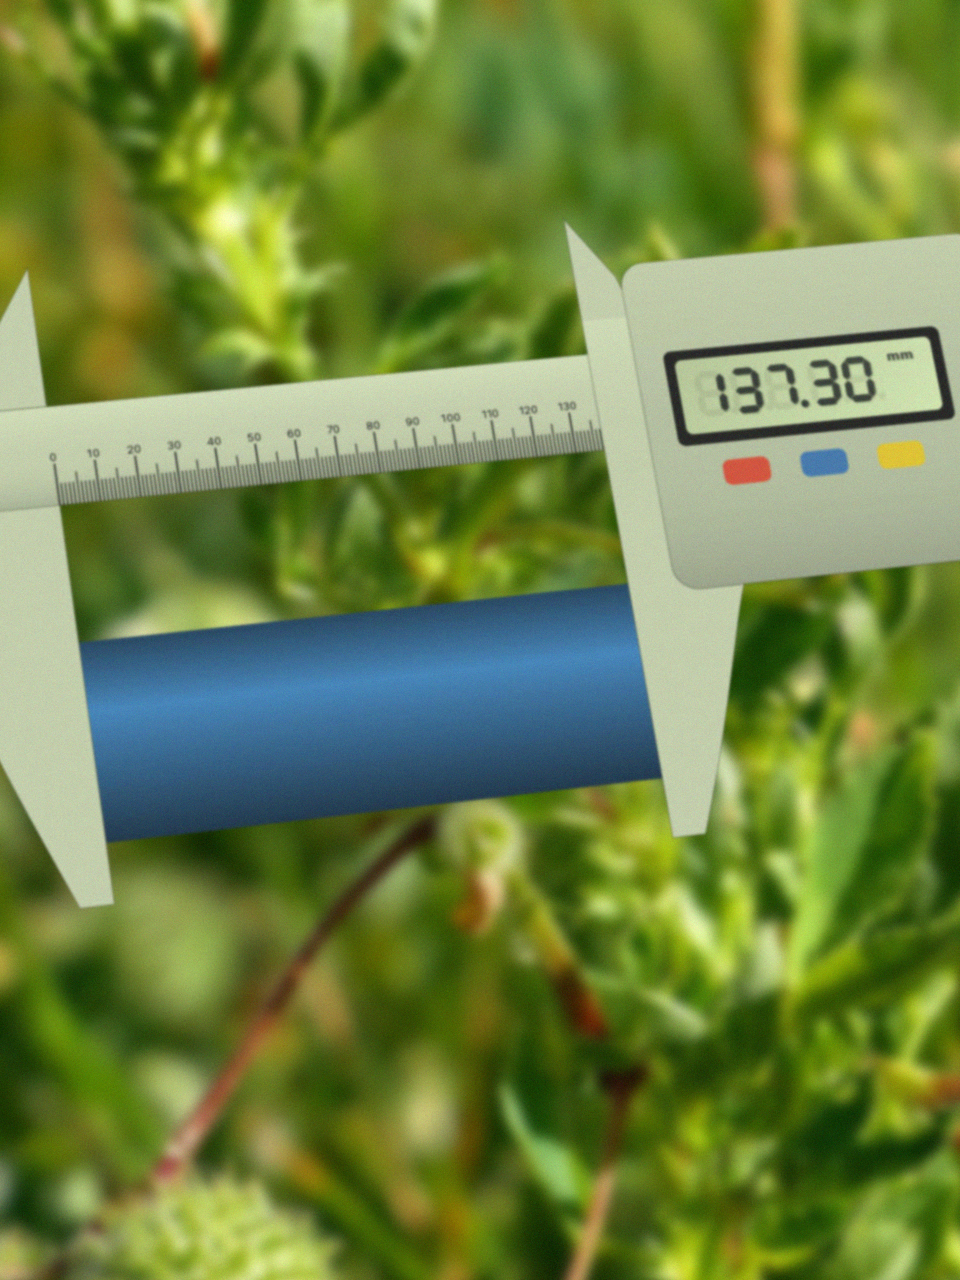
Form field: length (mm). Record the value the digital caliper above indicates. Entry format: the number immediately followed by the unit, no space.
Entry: 137.30mm
